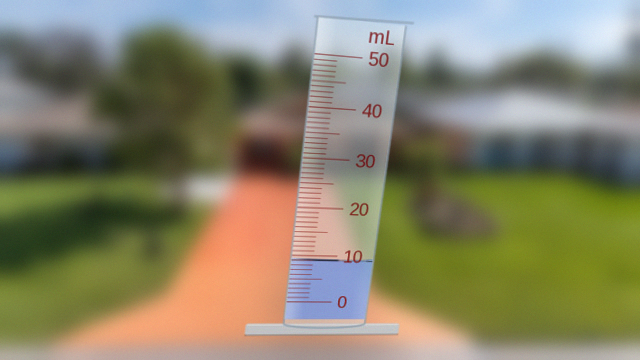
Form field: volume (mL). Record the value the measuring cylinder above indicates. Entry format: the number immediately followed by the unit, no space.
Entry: 9mL
